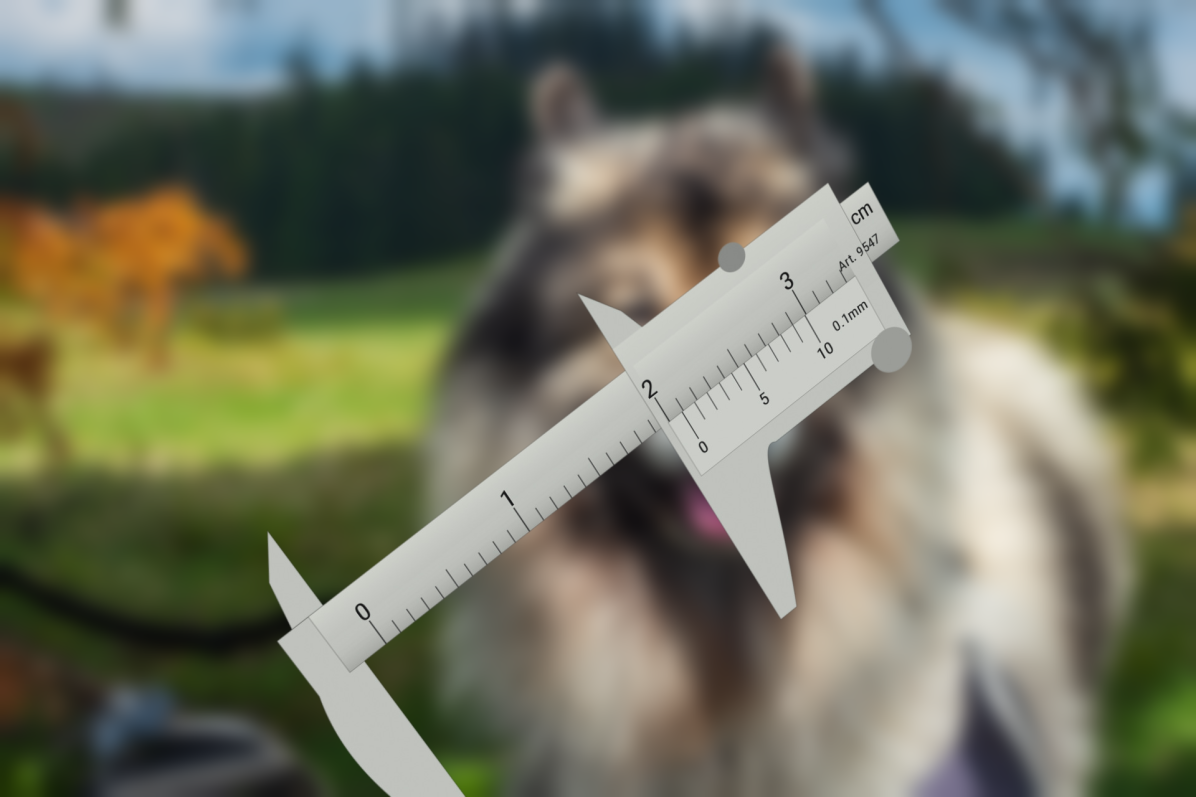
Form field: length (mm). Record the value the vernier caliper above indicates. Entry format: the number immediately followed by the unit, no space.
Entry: 20.9mm
